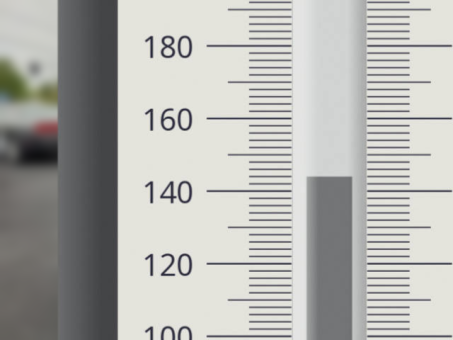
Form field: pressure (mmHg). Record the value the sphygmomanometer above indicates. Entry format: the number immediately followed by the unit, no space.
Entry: 144mmHg
